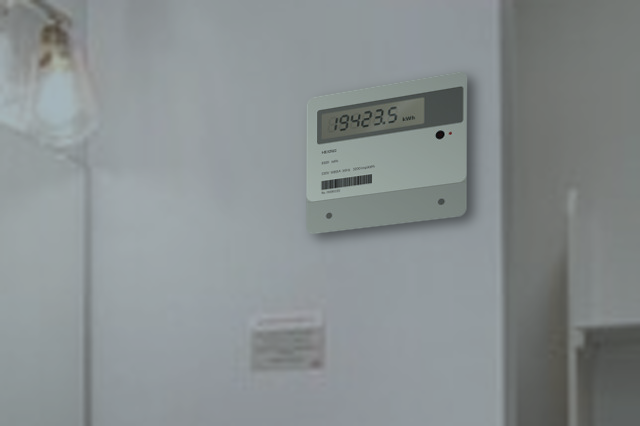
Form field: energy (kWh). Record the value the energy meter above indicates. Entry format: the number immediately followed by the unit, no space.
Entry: 19423.5kWh
